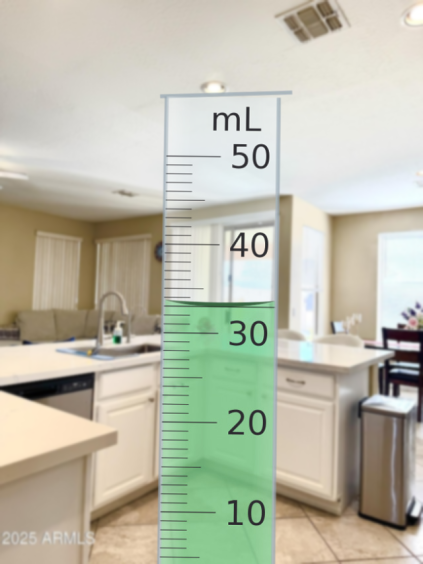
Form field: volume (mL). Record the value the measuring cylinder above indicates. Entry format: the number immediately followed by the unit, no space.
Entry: 33mL
